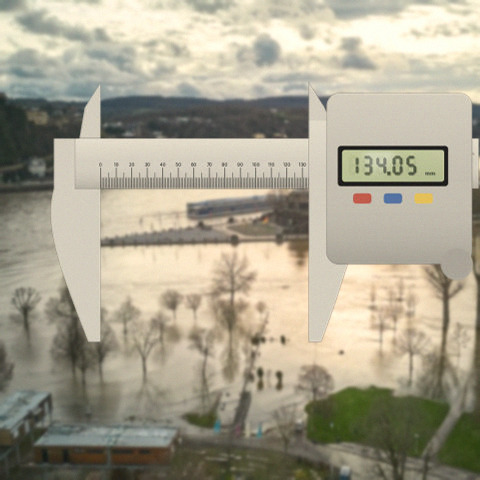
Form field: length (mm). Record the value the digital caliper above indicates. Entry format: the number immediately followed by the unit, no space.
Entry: 134.05mm
